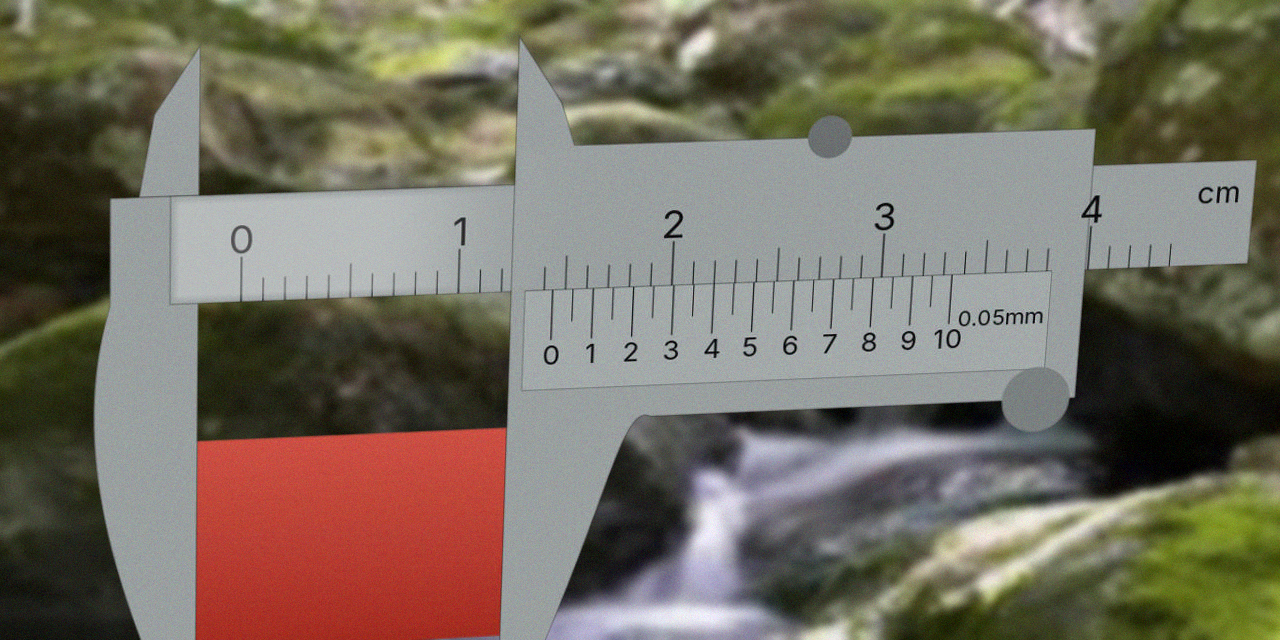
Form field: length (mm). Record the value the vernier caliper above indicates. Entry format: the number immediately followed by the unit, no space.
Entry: 14.4mm
